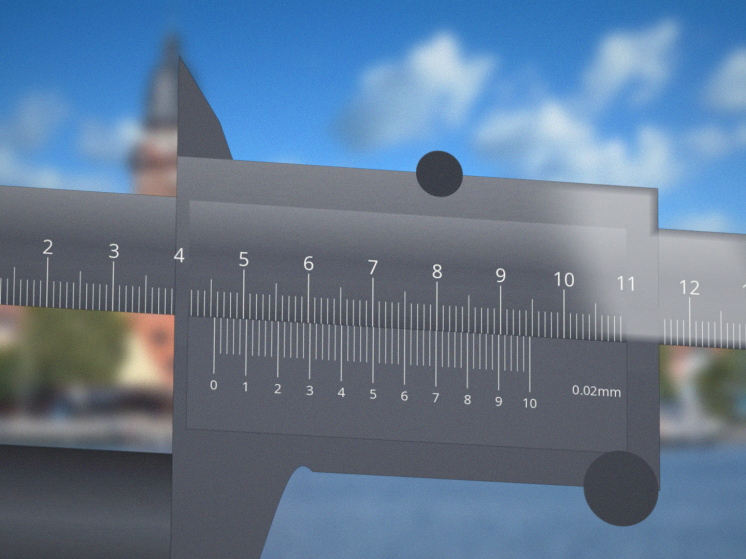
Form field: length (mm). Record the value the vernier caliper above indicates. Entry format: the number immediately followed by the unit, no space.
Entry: 45.6mm
